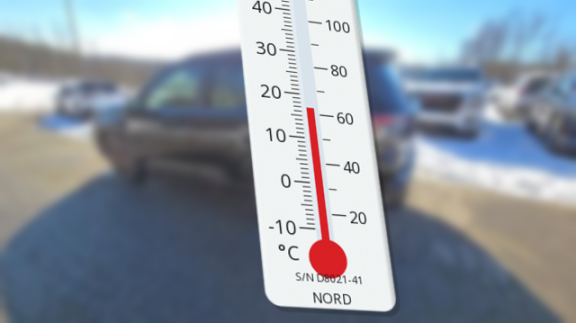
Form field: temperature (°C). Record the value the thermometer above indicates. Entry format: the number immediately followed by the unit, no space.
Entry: 17°C
